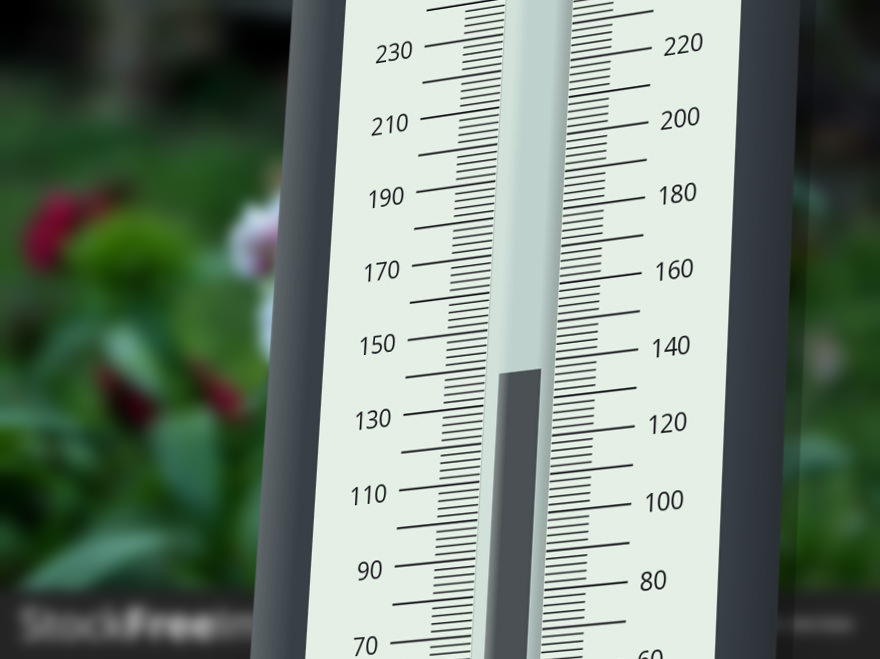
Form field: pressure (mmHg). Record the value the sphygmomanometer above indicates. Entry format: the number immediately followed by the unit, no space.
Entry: 138mmHg
